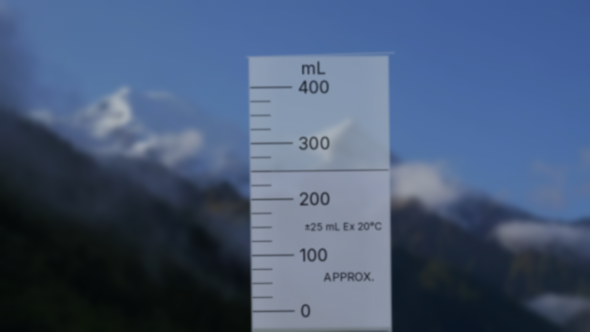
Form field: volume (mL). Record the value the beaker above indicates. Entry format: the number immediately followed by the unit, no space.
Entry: 250mL
